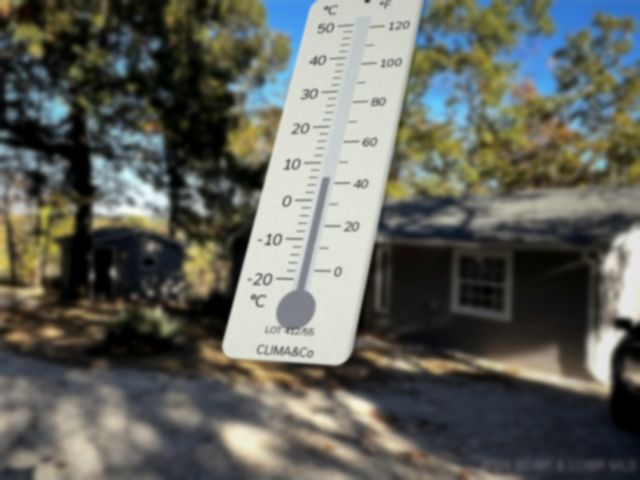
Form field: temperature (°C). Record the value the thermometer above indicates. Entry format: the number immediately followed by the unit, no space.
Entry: 6°C
